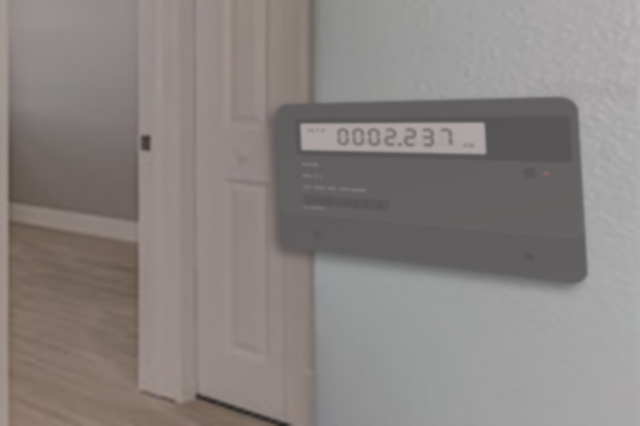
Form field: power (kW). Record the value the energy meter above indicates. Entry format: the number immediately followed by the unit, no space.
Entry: 2.237kW
